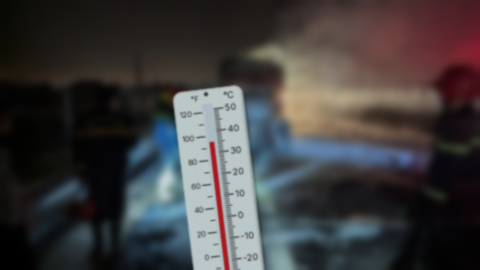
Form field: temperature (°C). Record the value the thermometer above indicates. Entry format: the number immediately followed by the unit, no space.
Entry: 35°C
